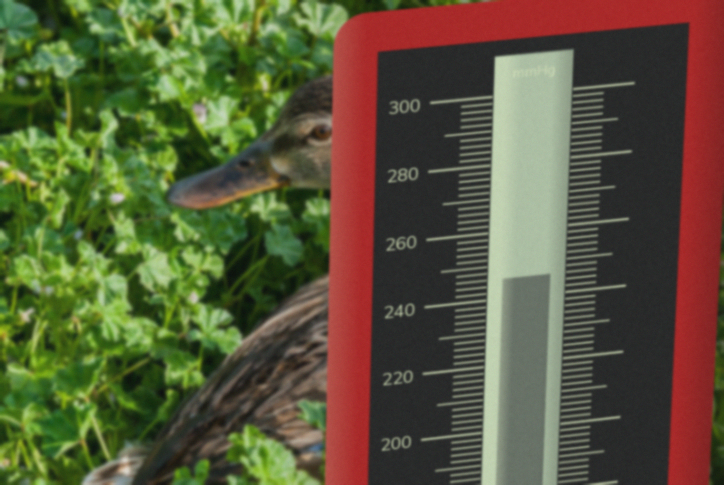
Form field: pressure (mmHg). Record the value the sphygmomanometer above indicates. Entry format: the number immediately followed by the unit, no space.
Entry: 246mmHg
